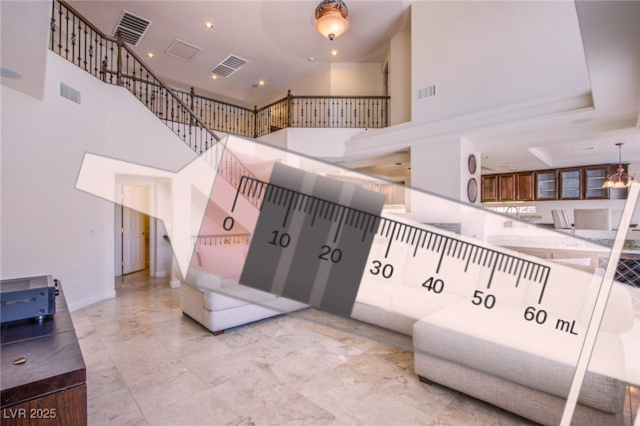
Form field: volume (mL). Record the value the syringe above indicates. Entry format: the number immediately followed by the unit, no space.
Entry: 5mL
